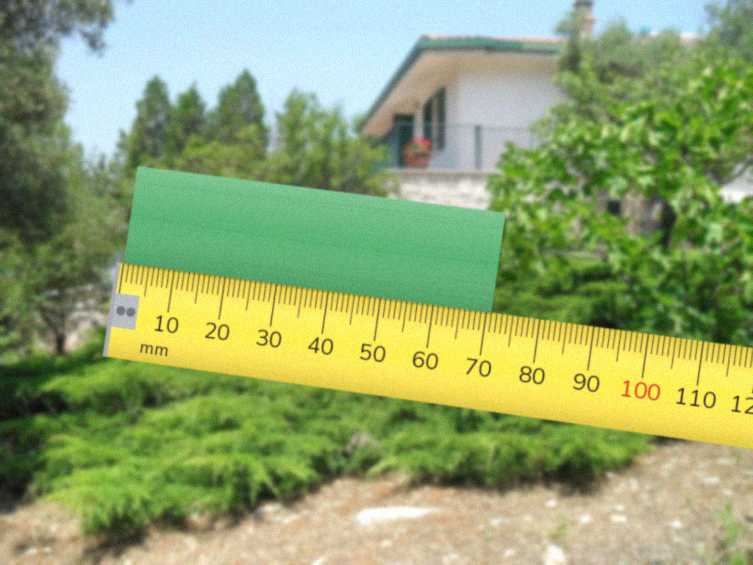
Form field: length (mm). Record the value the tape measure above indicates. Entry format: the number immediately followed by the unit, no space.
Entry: 71mm
